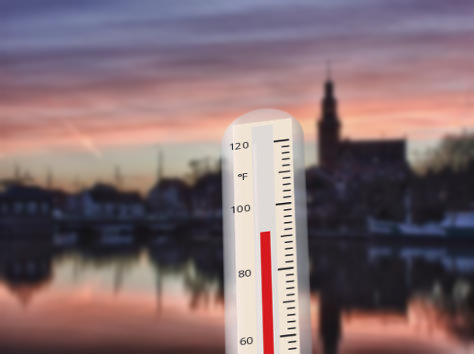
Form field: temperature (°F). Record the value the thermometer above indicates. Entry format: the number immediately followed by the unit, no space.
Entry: 92°F
